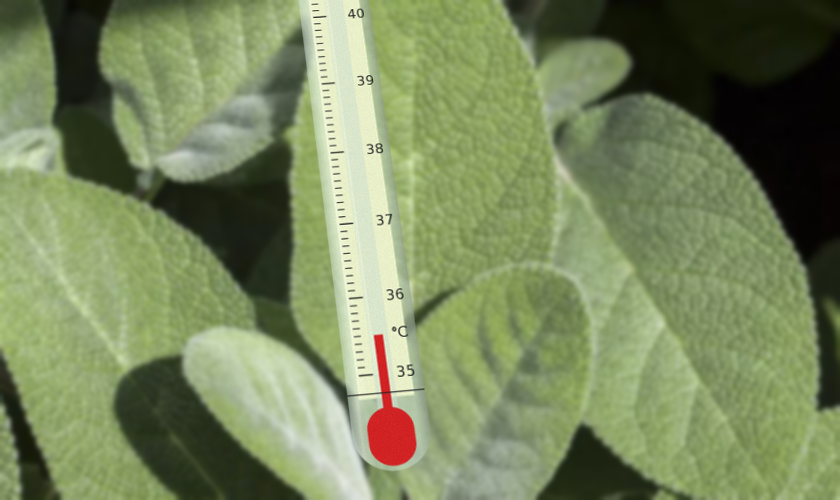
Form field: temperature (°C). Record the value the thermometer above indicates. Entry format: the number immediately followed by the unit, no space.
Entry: 35.5°C
